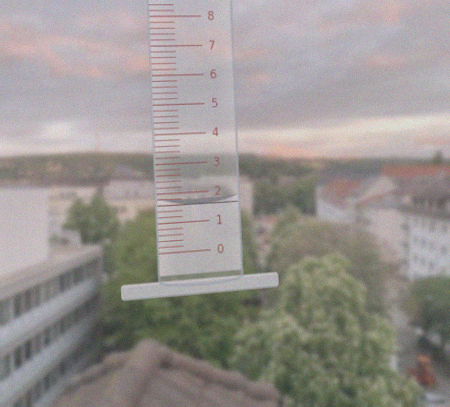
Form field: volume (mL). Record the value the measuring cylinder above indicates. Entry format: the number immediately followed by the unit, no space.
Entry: 1.6mL
